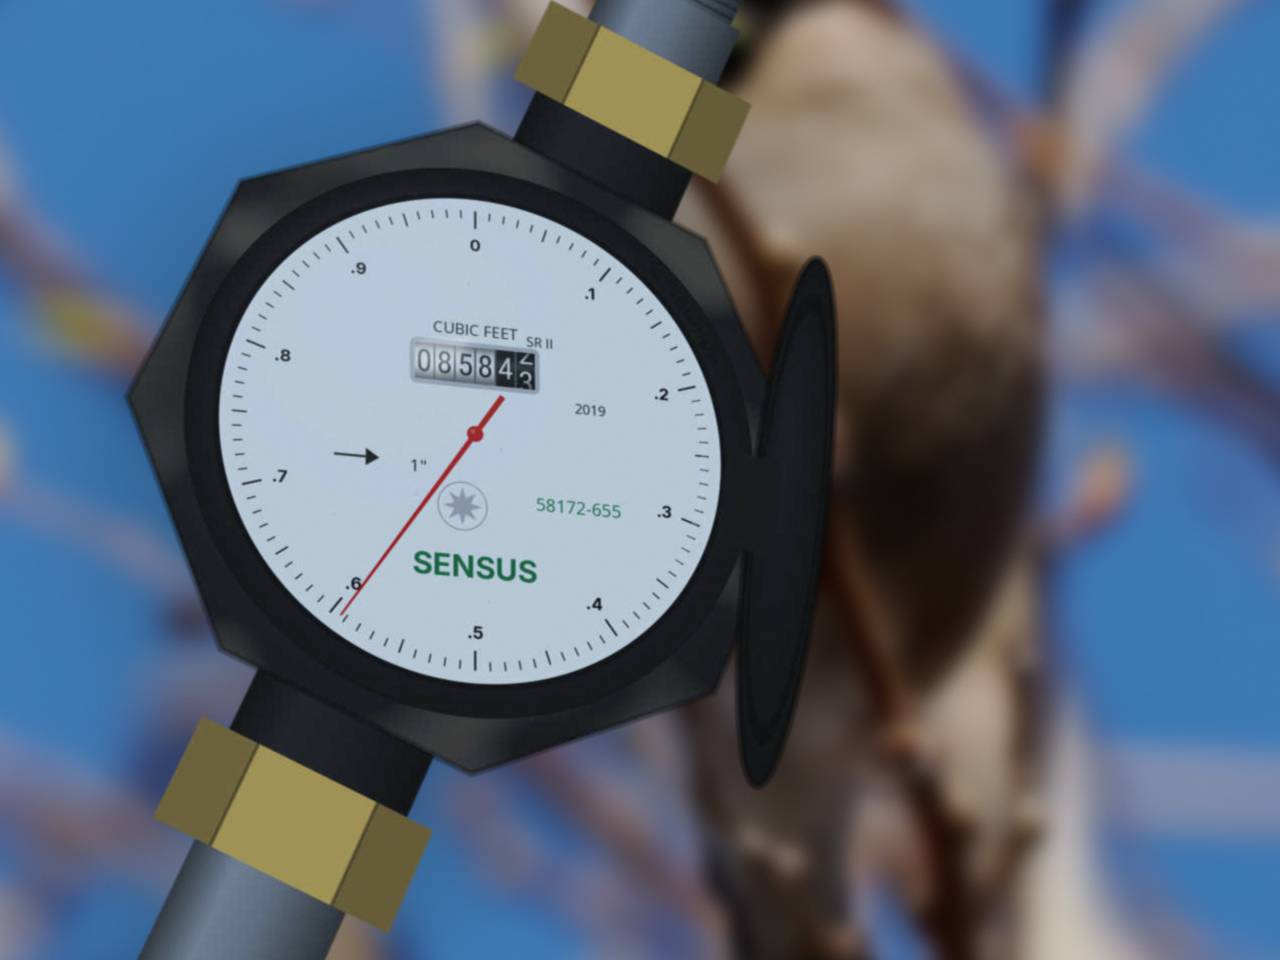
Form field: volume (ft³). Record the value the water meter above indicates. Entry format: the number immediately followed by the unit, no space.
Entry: 85842.59ft³
